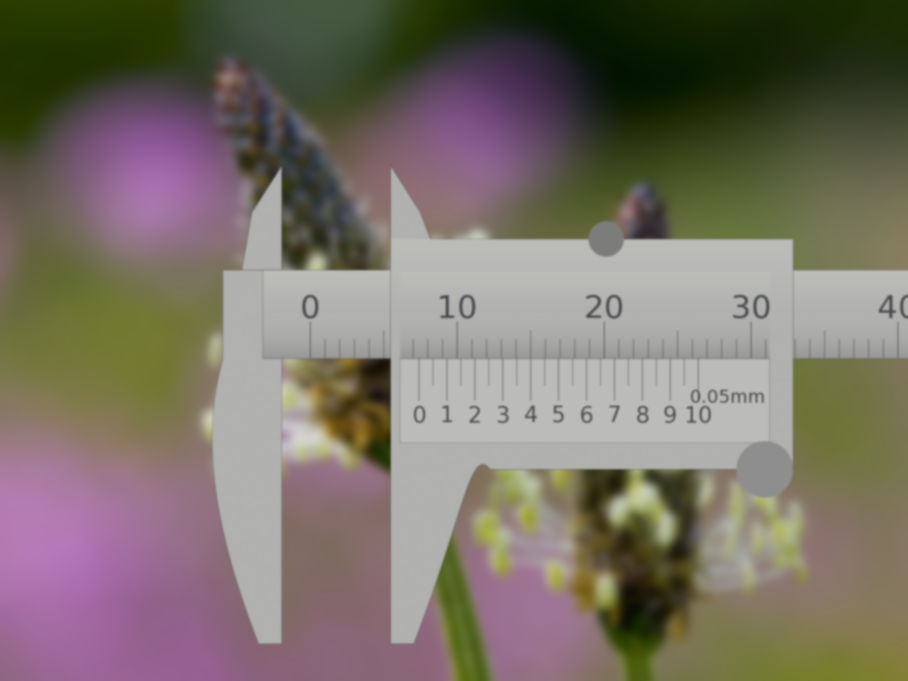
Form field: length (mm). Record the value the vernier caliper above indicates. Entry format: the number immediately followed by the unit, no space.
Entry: 7.4mm
